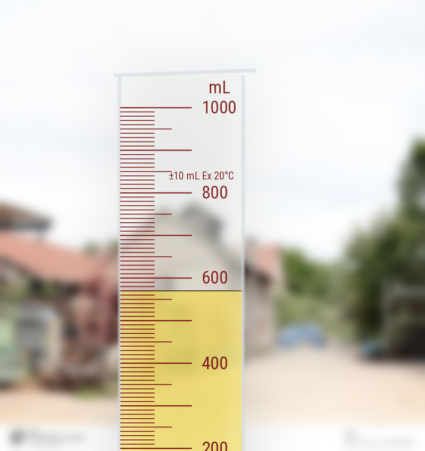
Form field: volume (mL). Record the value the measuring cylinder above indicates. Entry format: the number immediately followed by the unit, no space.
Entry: 570mL
